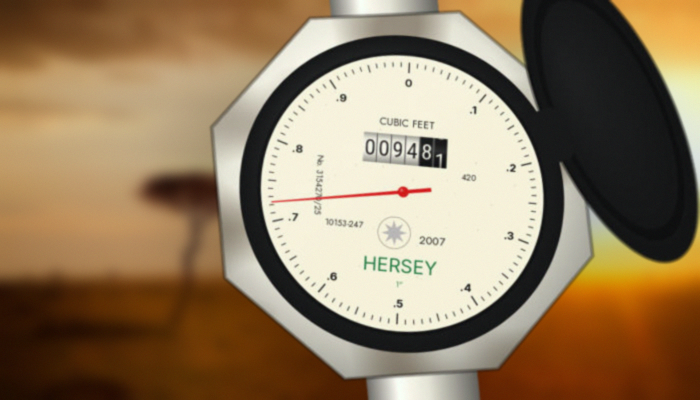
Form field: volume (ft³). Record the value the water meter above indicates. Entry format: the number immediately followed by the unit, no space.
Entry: 9480.72ft³
